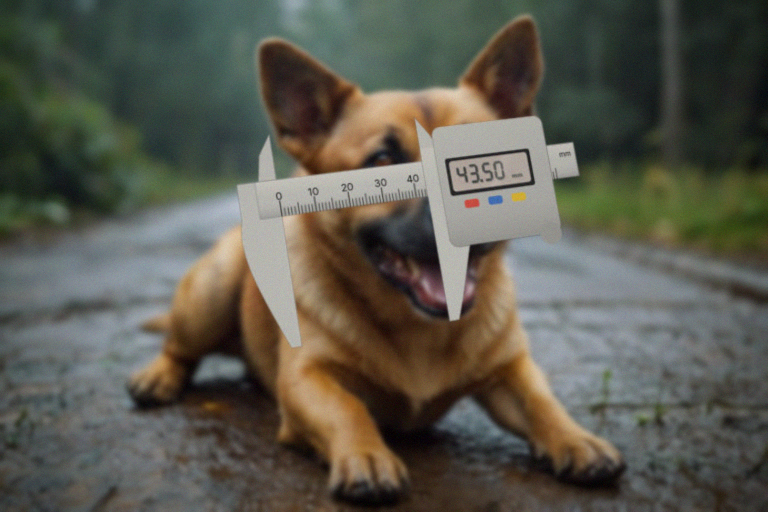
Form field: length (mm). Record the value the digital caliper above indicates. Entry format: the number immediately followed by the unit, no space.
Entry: 43.50mm
